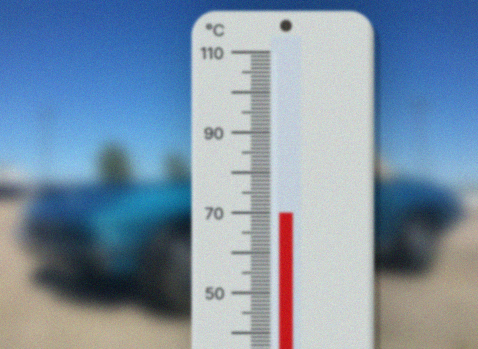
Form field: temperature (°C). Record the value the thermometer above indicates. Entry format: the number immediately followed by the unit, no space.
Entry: 70°C
